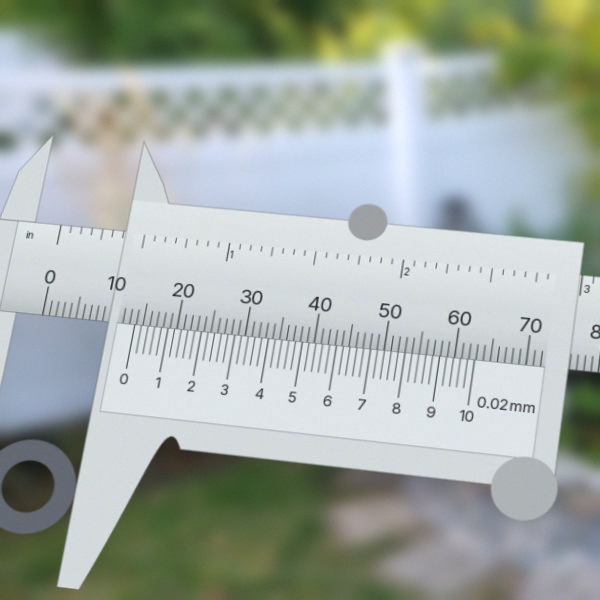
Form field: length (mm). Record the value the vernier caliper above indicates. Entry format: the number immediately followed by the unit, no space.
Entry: 13.8mm
